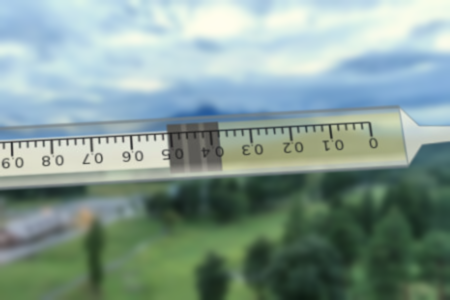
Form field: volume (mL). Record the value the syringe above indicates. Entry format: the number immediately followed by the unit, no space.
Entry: 0.38mL
